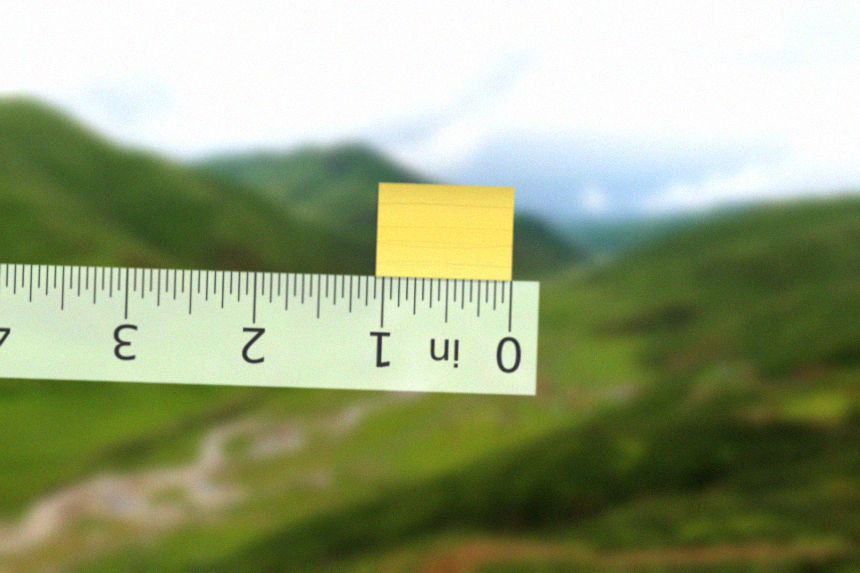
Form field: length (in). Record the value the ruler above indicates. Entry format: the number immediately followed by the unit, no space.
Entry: 1.0625in
